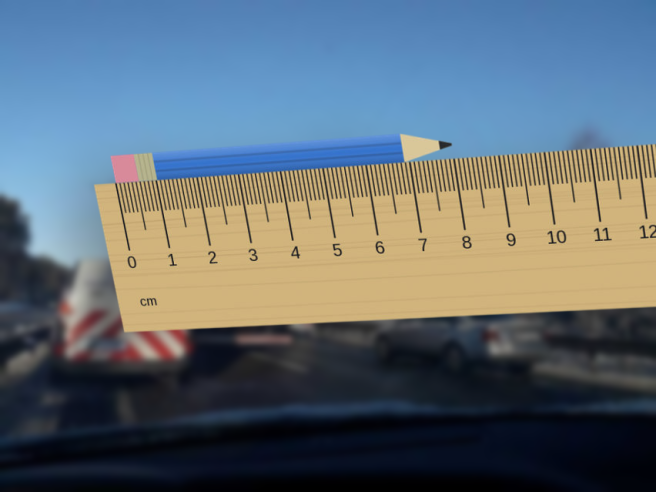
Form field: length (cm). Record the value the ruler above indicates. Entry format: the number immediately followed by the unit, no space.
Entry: 8cm
